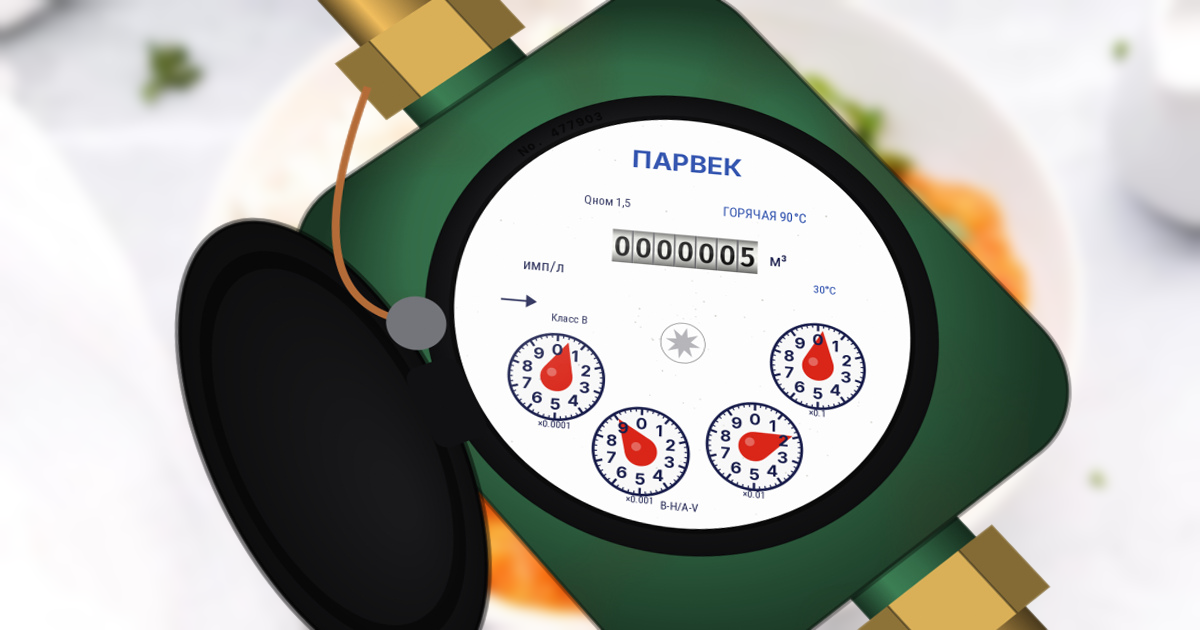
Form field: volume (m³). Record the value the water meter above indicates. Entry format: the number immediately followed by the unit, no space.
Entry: 5.0190m³
